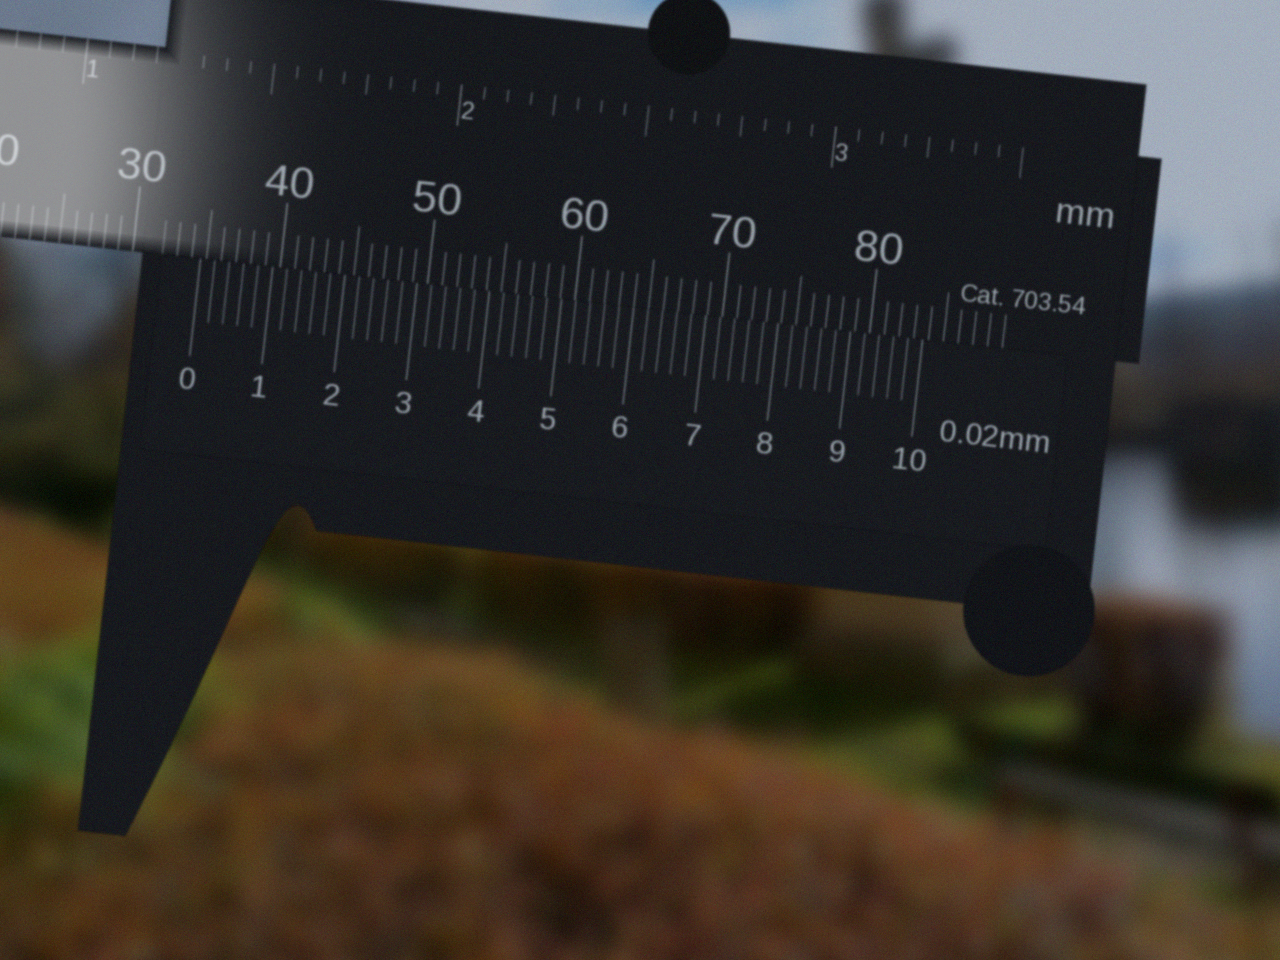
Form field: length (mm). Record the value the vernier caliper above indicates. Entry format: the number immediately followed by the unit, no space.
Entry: 34.6mm
